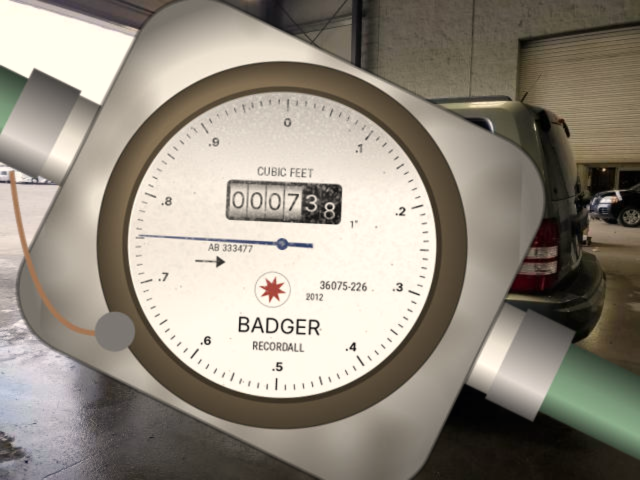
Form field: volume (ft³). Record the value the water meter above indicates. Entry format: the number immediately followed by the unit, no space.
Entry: 737.75ft³
